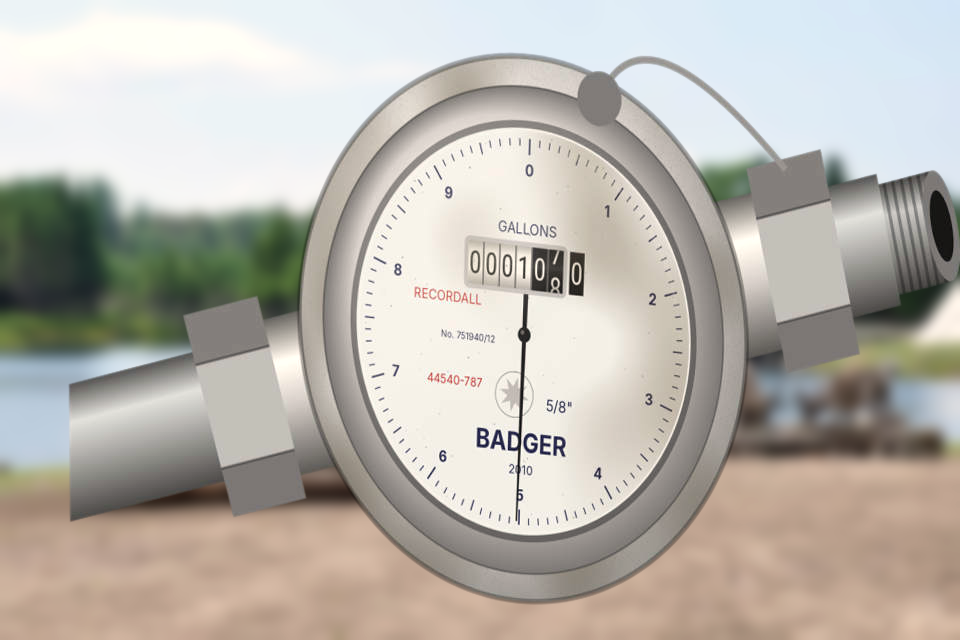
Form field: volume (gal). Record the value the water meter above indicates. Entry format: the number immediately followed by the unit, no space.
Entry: 1075.0gal
